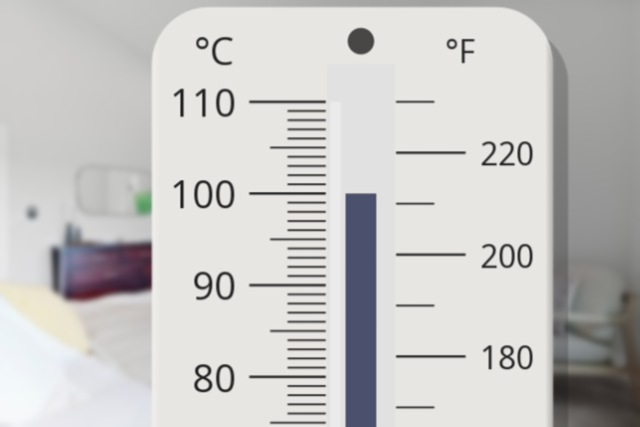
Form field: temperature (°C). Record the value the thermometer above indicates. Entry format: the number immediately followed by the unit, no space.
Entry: 100°C
